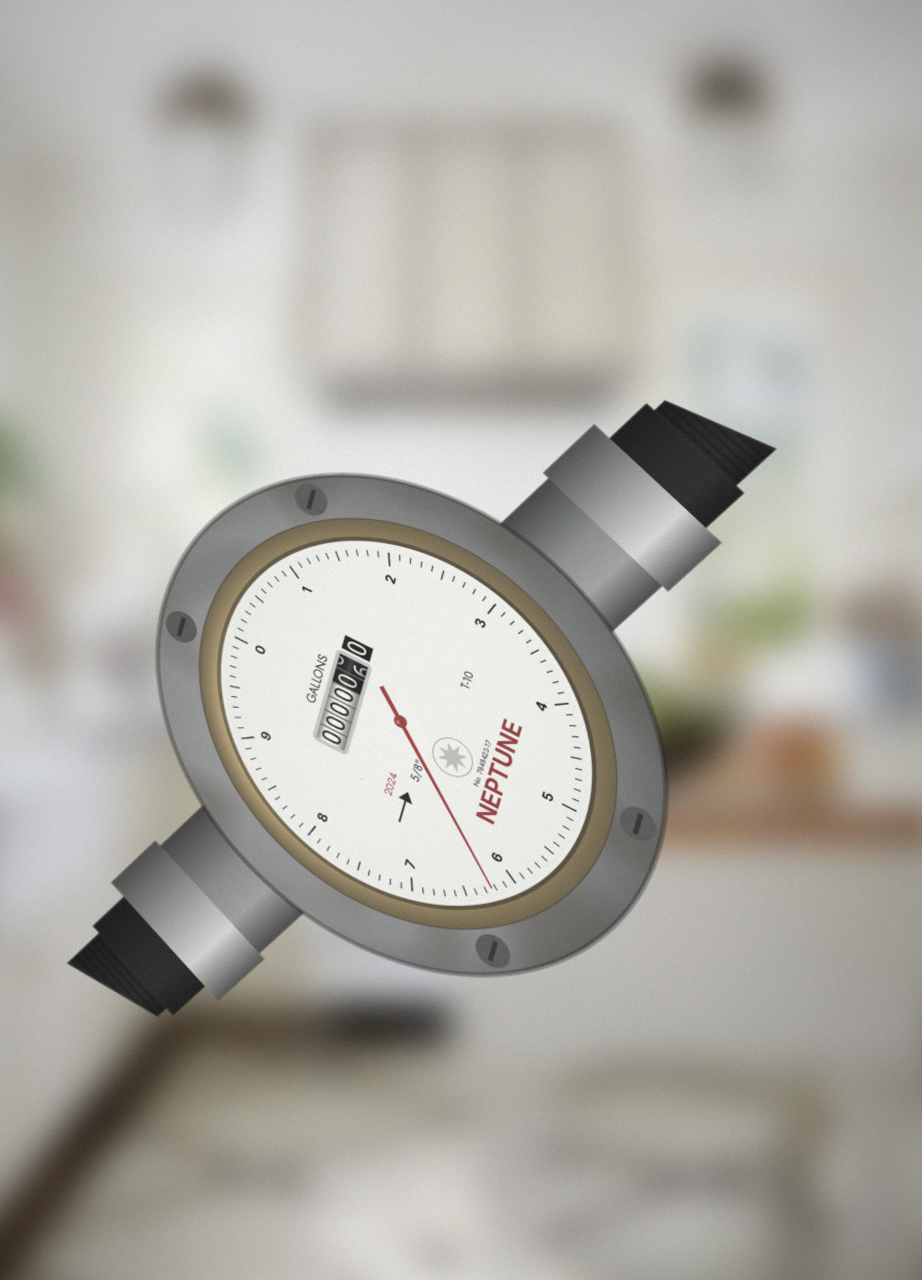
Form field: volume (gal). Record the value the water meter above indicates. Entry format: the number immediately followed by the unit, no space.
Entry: 56.2gal
